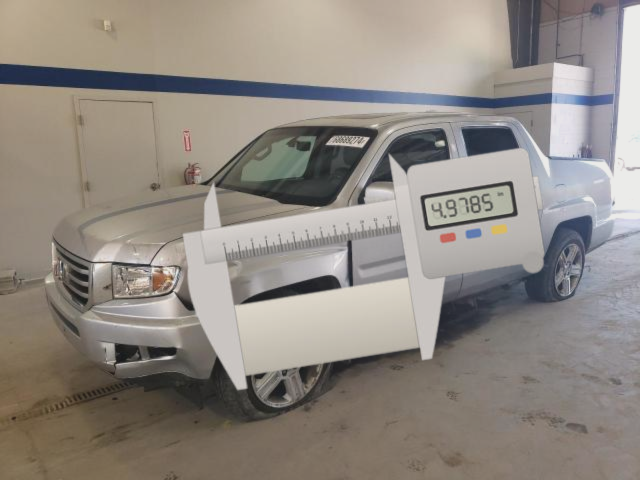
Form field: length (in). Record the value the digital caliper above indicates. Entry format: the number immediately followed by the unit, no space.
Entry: 4.9785in
